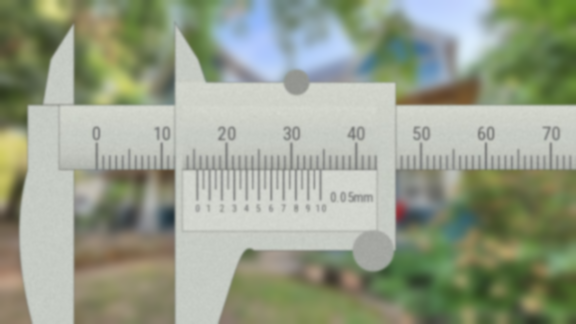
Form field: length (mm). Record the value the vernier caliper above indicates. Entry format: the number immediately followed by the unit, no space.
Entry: 15.5mm
